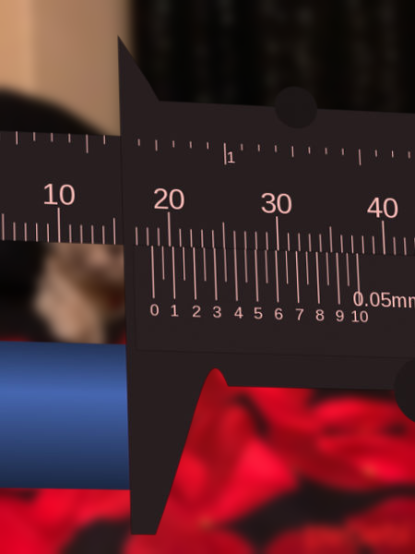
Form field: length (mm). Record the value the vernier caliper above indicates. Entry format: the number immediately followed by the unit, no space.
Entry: 18.4mm
